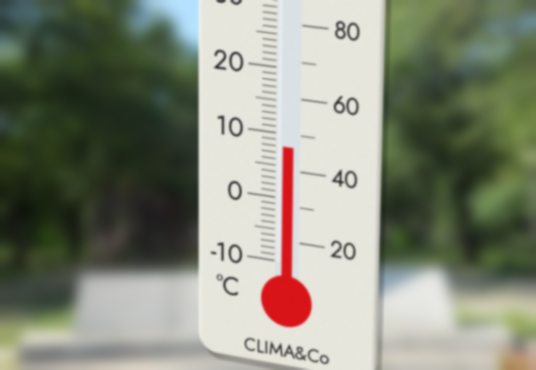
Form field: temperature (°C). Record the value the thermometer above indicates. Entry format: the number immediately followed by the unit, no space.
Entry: 8°C
